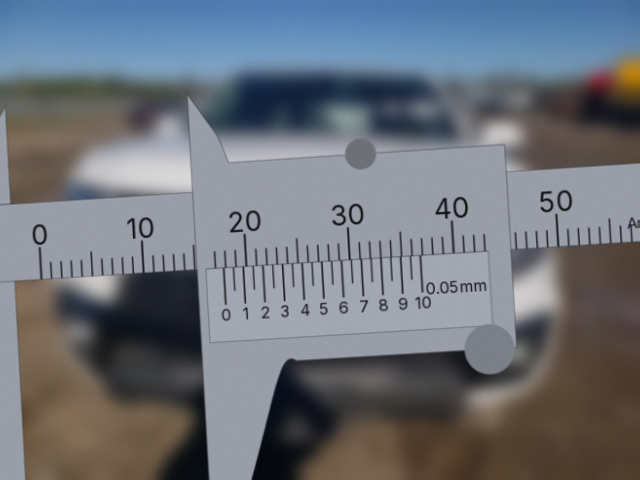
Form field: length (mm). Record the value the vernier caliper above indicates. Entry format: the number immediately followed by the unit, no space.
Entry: 17.8mm
